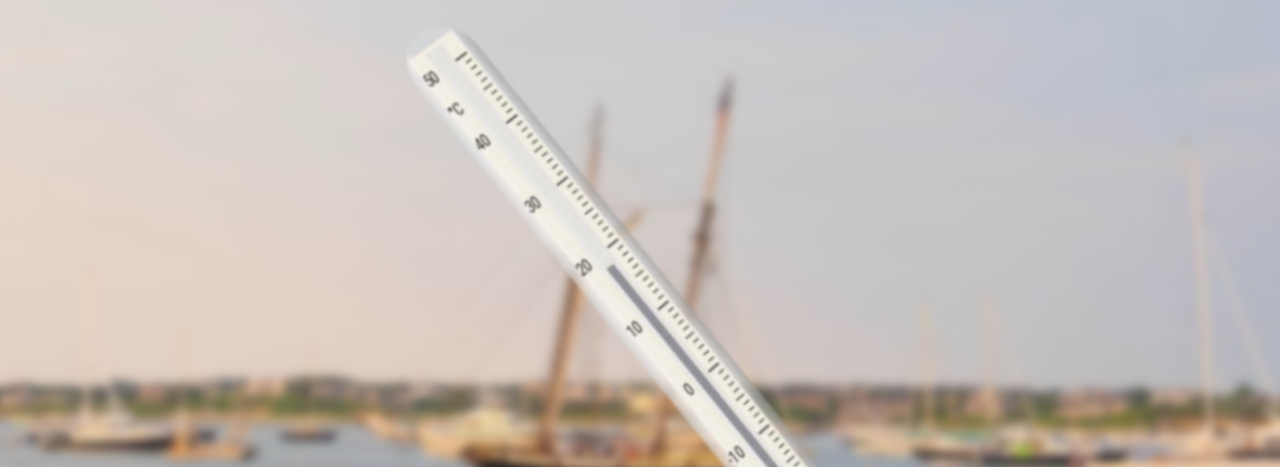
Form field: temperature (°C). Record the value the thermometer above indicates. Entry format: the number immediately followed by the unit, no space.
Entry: 18°C
